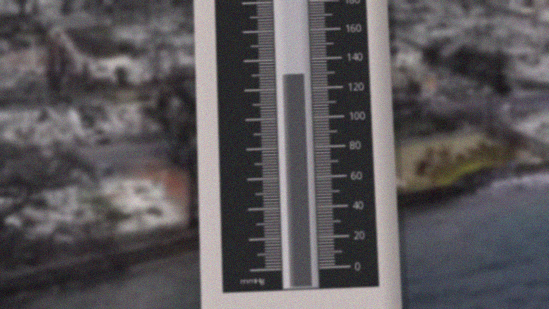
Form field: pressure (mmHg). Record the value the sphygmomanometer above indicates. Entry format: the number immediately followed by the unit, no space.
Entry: 130mmHg
